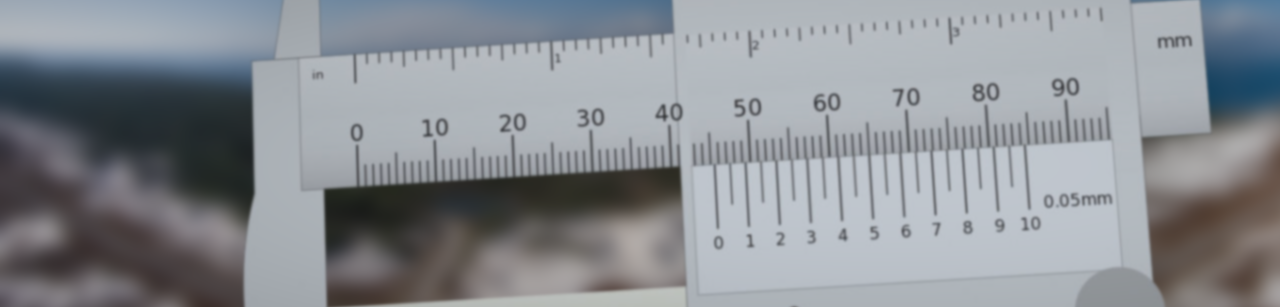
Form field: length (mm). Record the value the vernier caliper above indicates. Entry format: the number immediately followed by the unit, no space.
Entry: 45.5mm
